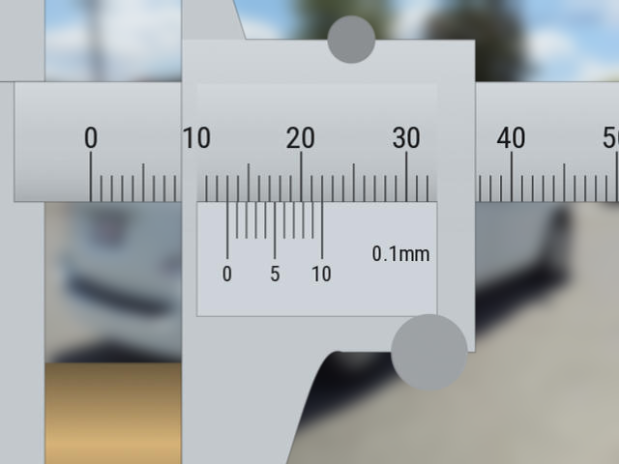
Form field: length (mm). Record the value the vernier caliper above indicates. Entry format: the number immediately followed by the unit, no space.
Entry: 13.0mm
